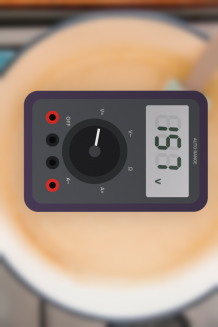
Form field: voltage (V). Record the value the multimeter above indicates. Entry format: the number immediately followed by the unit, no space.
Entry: 157V
